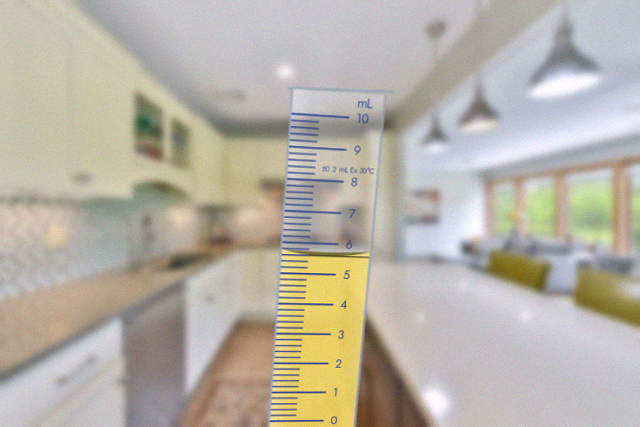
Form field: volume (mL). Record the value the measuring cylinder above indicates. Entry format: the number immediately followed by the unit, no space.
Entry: 5.6mL
